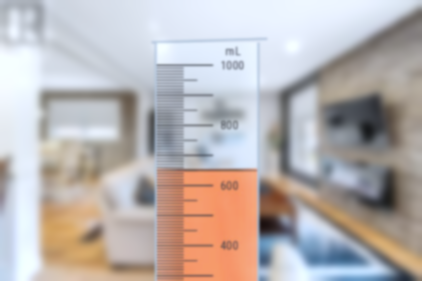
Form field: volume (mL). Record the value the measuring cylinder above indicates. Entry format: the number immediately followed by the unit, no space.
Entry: 650mL
